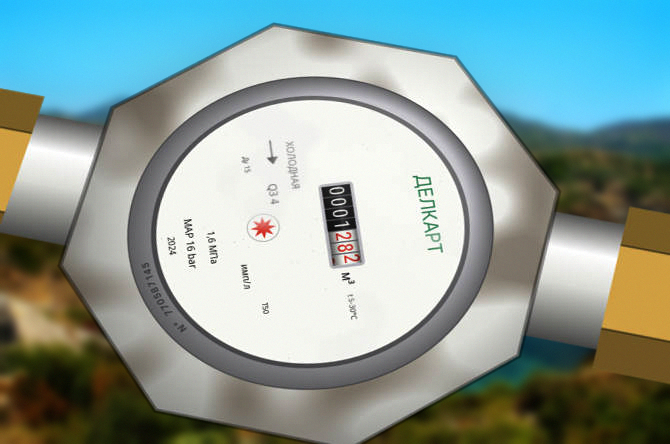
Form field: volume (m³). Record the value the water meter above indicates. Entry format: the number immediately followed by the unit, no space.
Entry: 1.282m³
